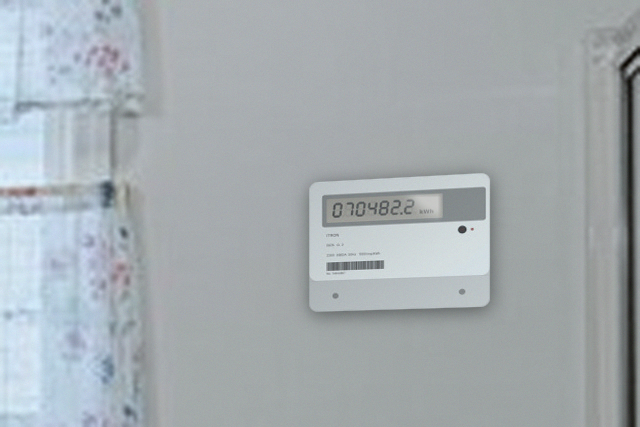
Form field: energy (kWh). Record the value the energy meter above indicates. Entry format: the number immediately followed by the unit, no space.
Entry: 70482.2kWh
